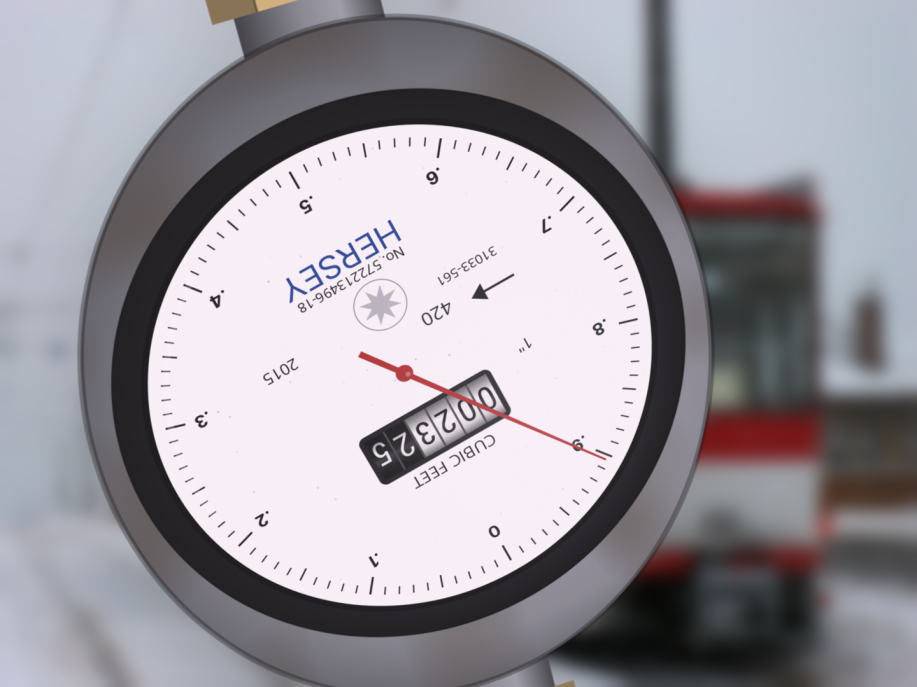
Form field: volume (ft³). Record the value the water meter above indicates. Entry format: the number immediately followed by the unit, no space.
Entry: 2324.90ft³
